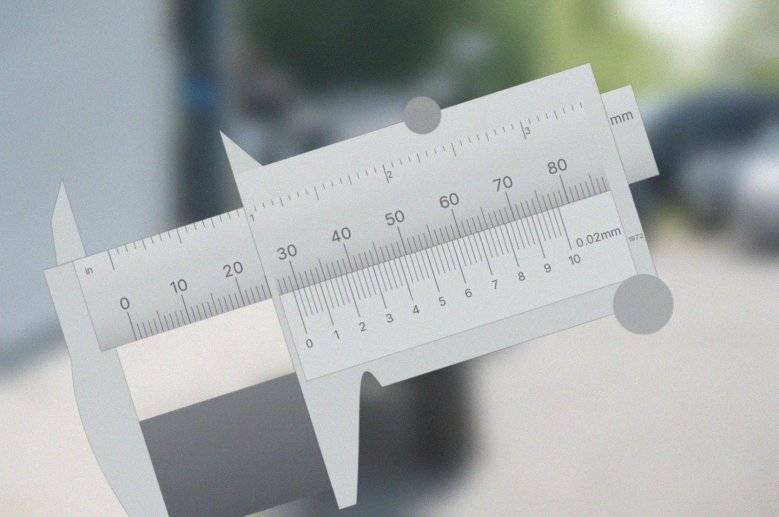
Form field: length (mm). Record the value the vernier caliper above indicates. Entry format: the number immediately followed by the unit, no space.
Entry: 29.0mm
